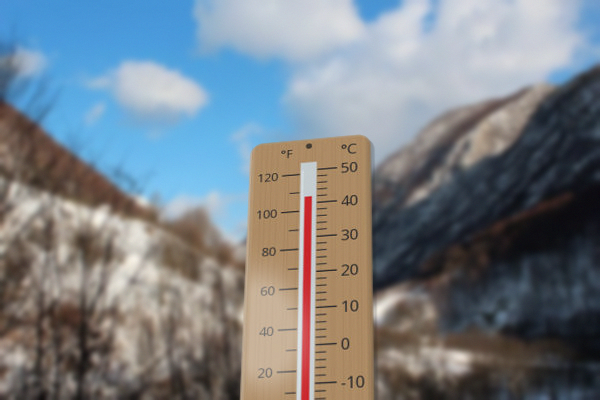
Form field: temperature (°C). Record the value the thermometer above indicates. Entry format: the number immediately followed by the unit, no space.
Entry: 42°C
